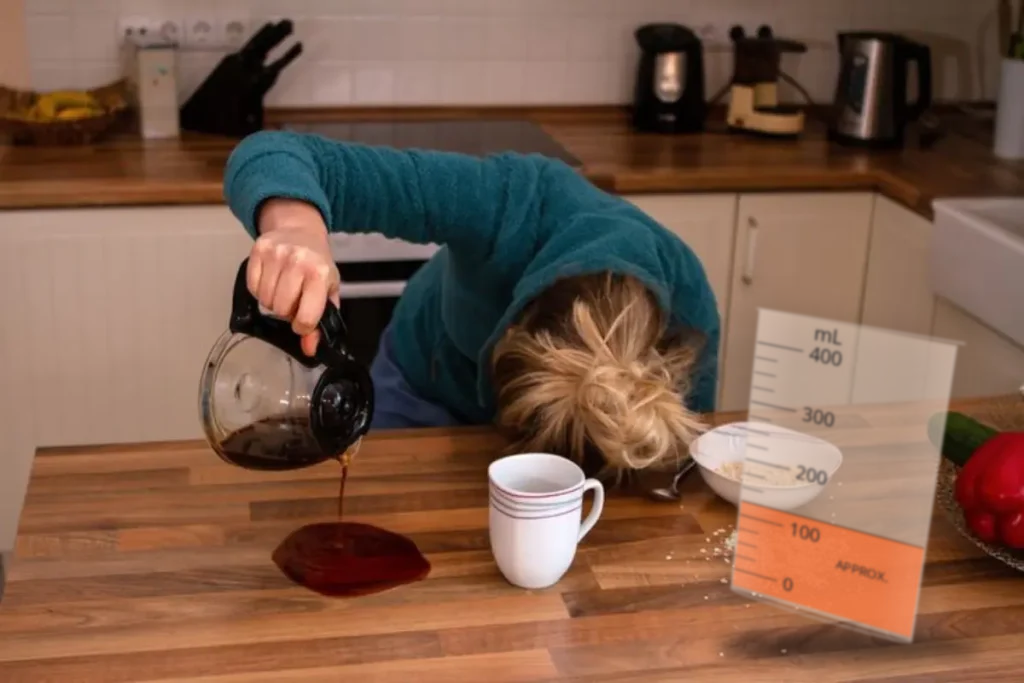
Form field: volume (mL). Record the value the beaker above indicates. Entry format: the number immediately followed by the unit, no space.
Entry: 125mL
